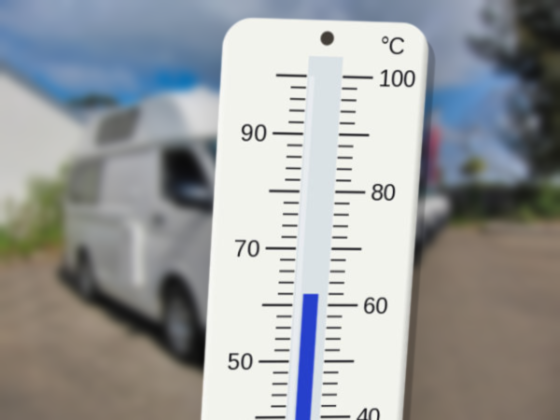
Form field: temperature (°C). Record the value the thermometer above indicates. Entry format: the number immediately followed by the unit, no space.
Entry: 62°C
